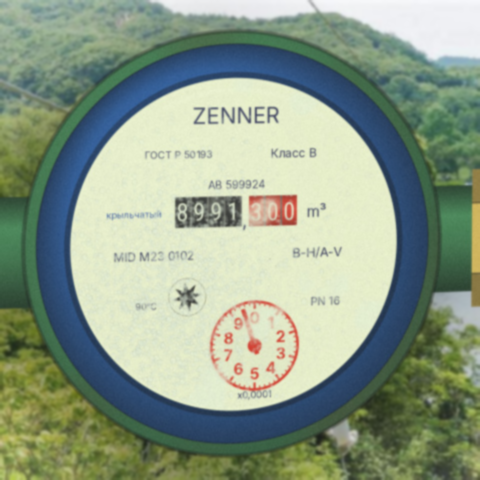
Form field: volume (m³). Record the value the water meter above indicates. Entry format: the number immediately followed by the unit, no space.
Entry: 8991.2999m³
